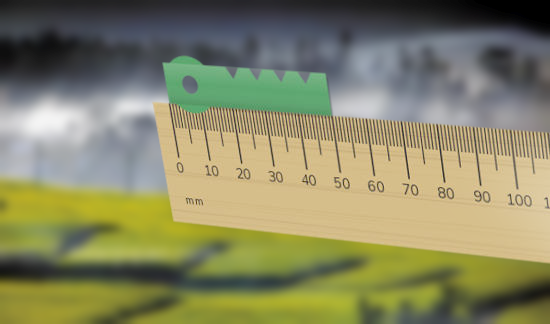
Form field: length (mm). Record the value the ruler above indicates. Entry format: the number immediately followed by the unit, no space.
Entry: 50mm
